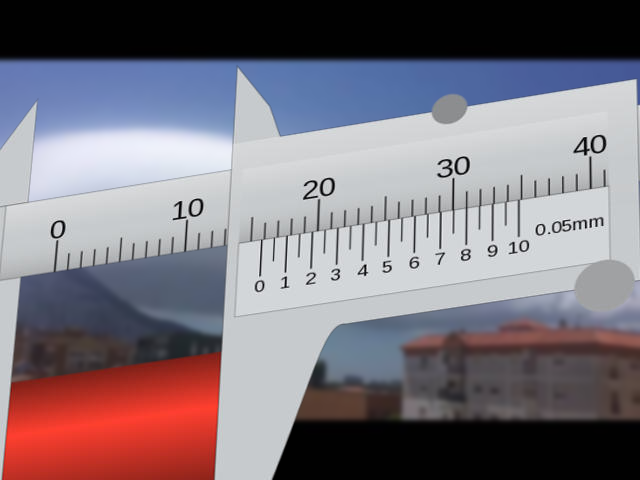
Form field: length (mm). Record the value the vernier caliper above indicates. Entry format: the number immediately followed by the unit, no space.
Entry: 15.8mm
